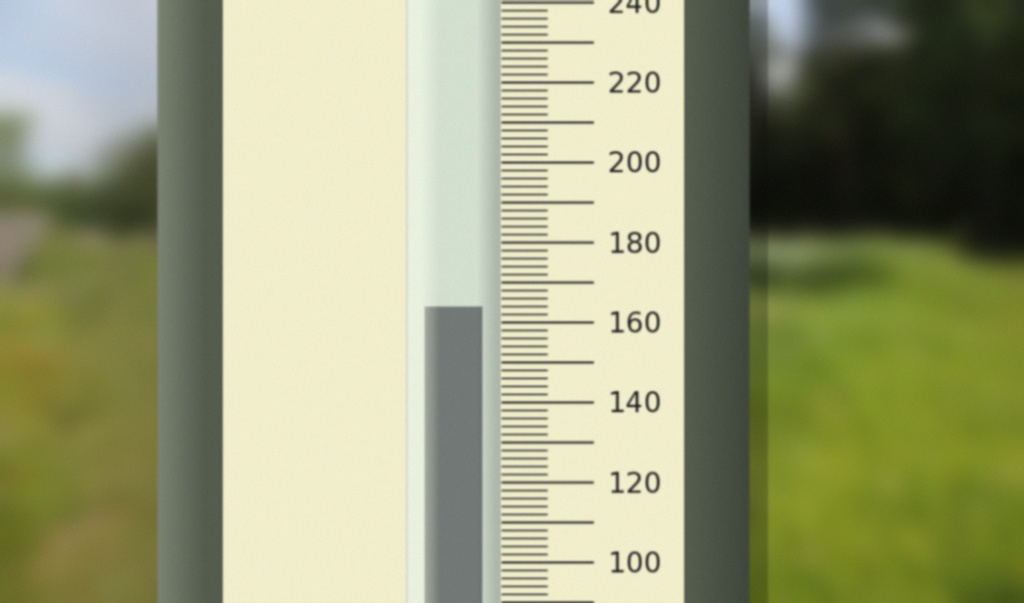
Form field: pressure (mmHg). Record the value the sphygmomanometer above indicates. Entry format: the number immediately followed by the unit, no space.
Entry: 164mmHg
